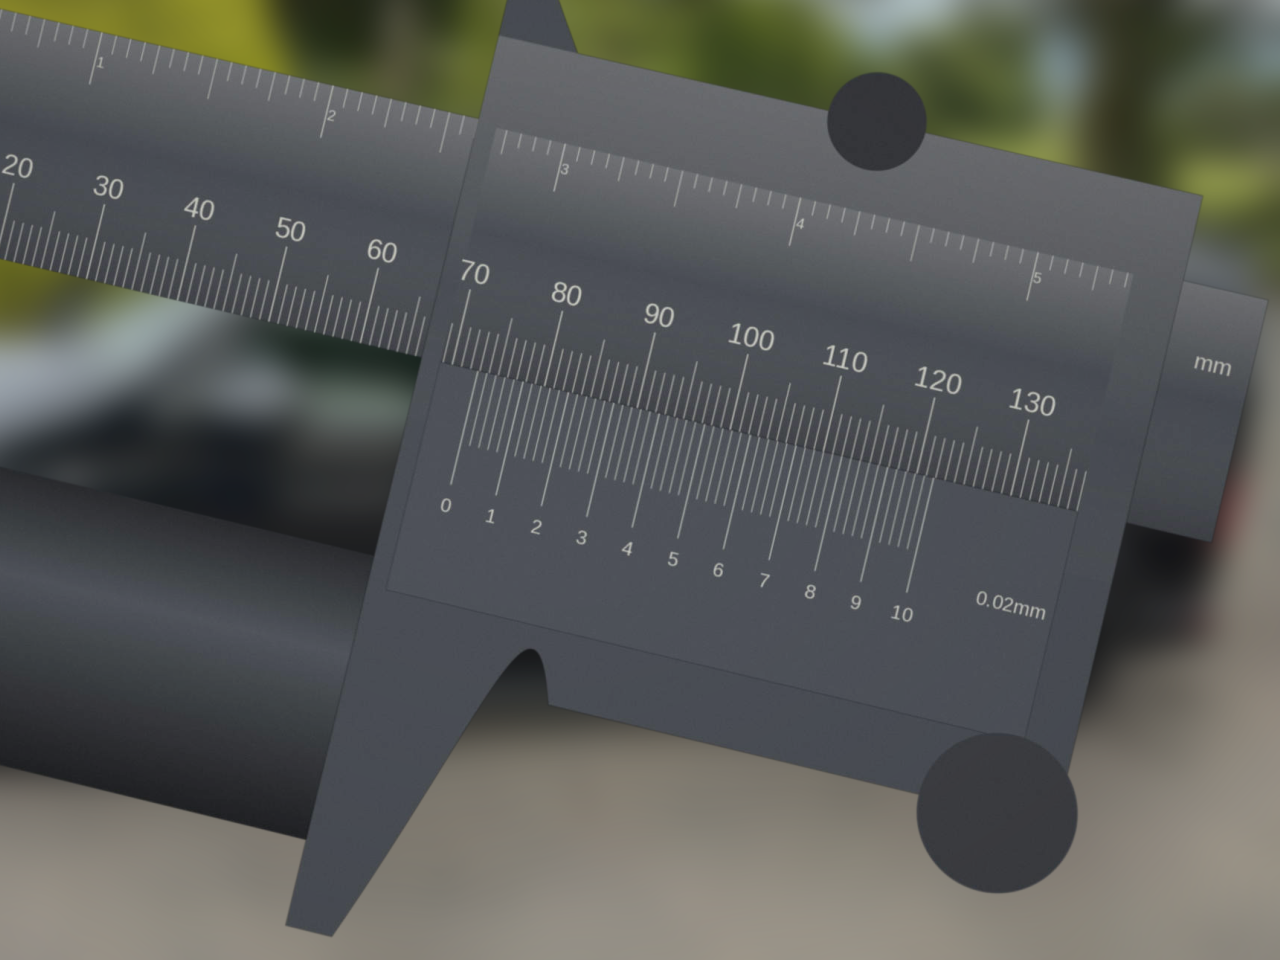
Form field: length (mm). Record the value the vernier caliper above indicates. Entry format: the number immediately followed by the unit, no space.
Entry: 72.8mm
